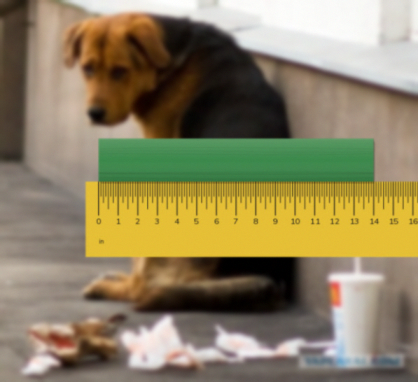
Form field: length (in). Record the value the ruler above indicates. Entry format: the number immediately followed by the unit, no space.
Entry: 14in
